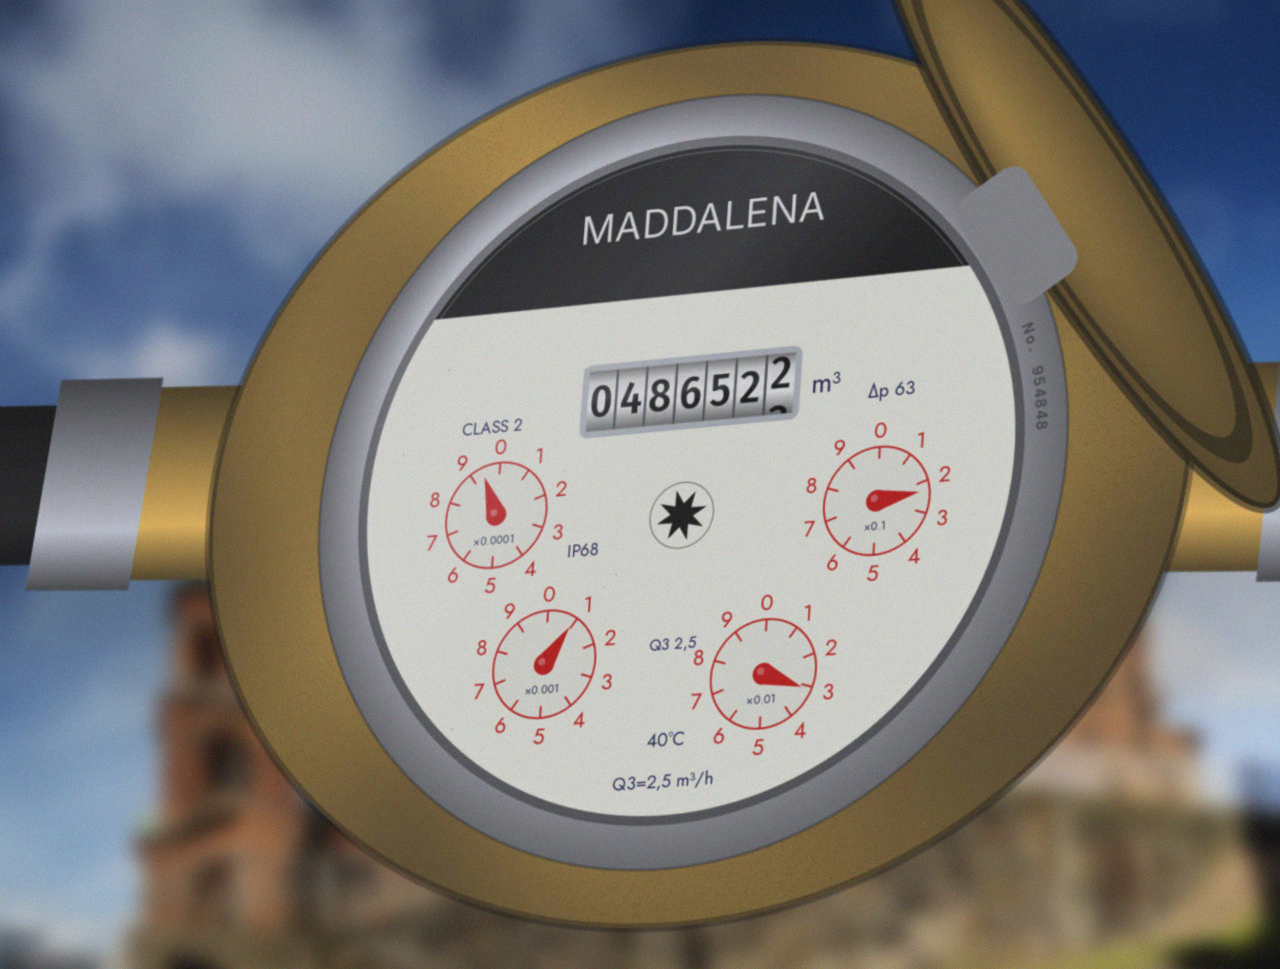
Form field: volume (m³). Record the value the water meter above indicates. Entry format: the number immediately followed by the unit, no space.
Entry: 486522.2309m³
